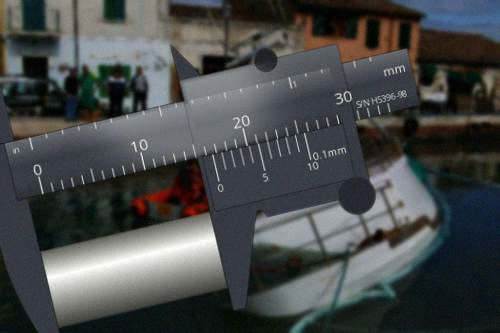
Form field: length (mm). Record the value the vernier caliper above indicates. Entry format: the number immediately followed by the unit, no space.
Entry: 16.6mm
